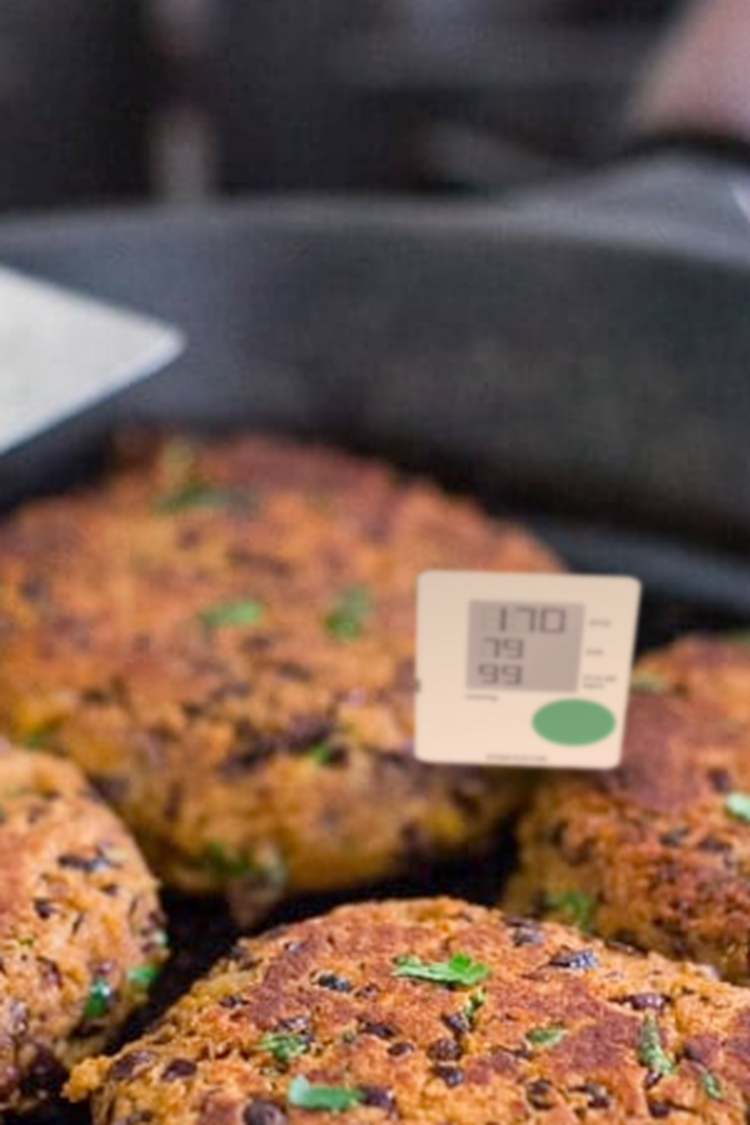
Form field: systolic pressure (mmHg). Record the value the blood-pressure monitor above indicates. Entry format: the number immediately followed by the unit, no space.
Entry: 170mmHg
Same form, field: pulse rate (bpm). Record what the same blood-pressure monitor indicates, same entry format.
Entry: 99bpm
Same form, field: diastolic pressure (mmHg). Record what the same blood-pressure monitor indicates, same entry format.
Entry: 79mmHg
